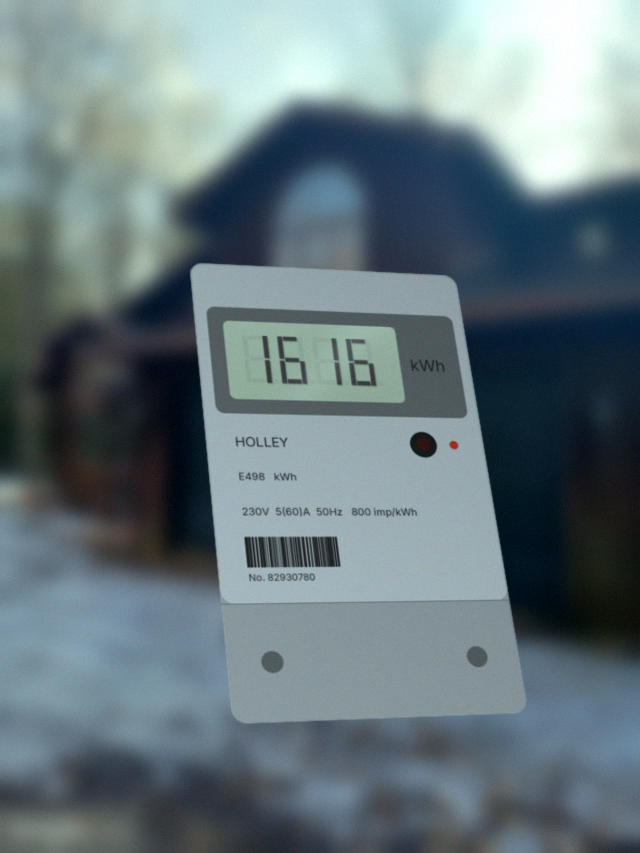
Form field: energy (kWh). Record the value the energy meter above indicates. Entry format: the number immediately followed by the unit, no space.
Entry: 1616kWh
